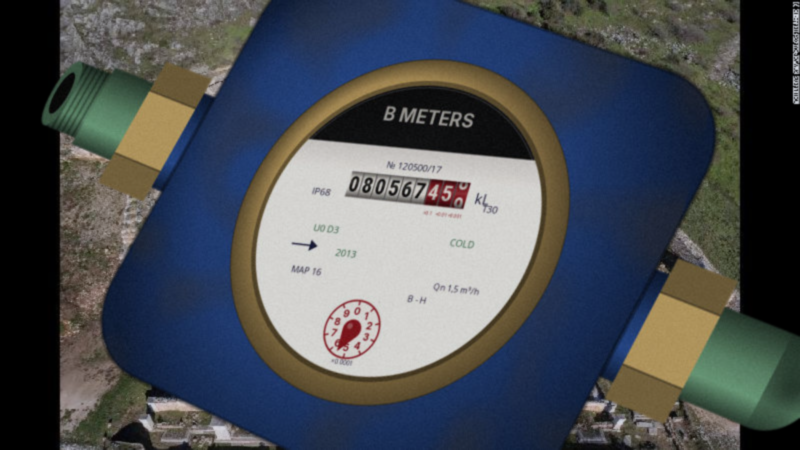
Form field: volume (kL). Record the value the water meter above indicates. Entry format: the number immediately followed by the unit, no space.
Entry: 80567.4585kL
